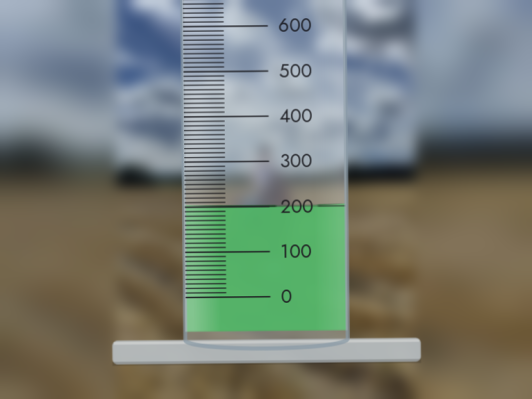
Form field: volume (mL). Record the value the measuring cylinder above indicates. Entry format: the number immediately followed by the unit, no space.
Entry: 200mL
